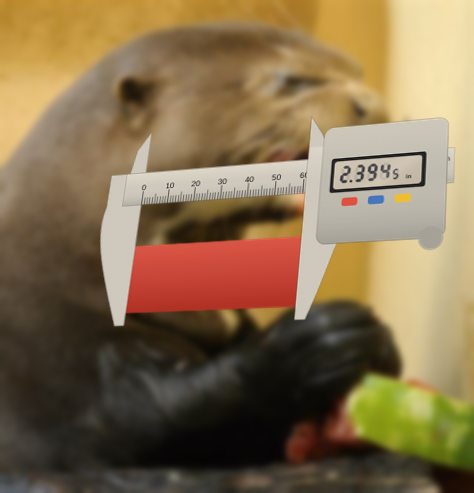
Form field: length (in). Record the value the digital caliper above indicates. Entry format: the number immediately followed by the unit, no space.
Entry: 2.3945in
